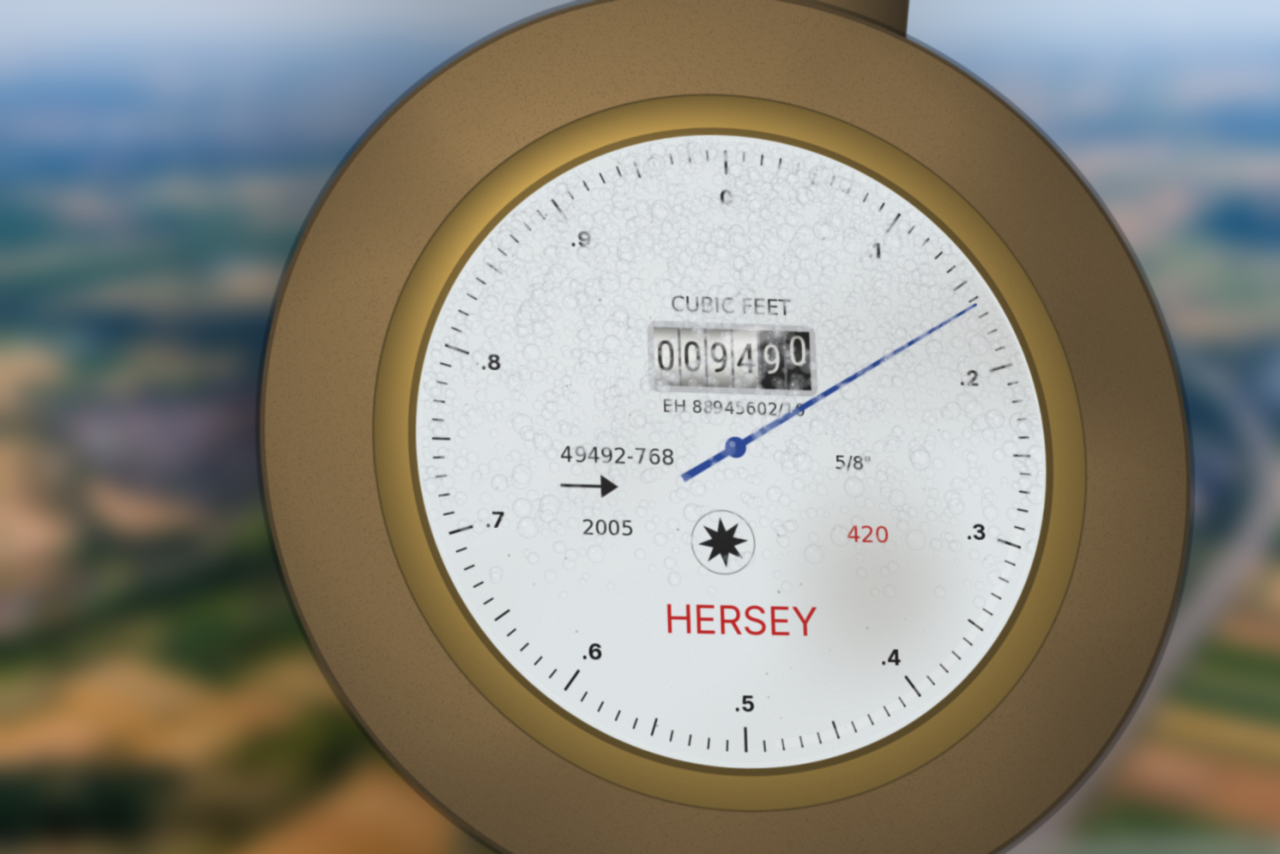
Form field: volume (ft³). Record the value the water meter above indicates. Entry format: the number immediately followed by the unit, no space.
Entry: 9490.16ft³
